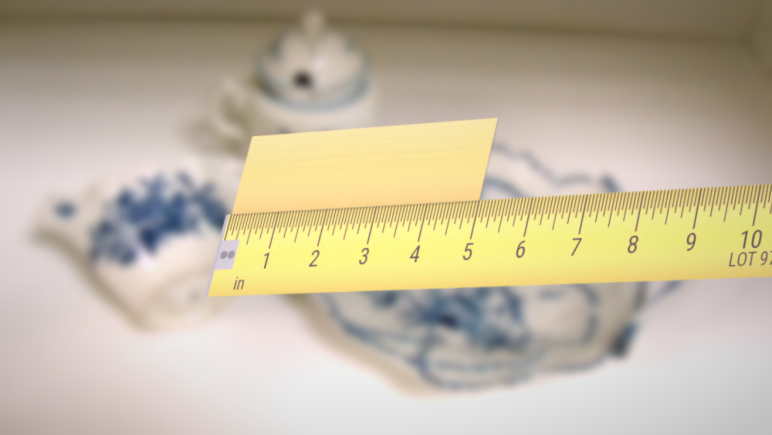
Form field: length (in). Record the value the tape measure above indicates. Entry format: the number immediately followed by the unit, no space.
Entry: 5in
